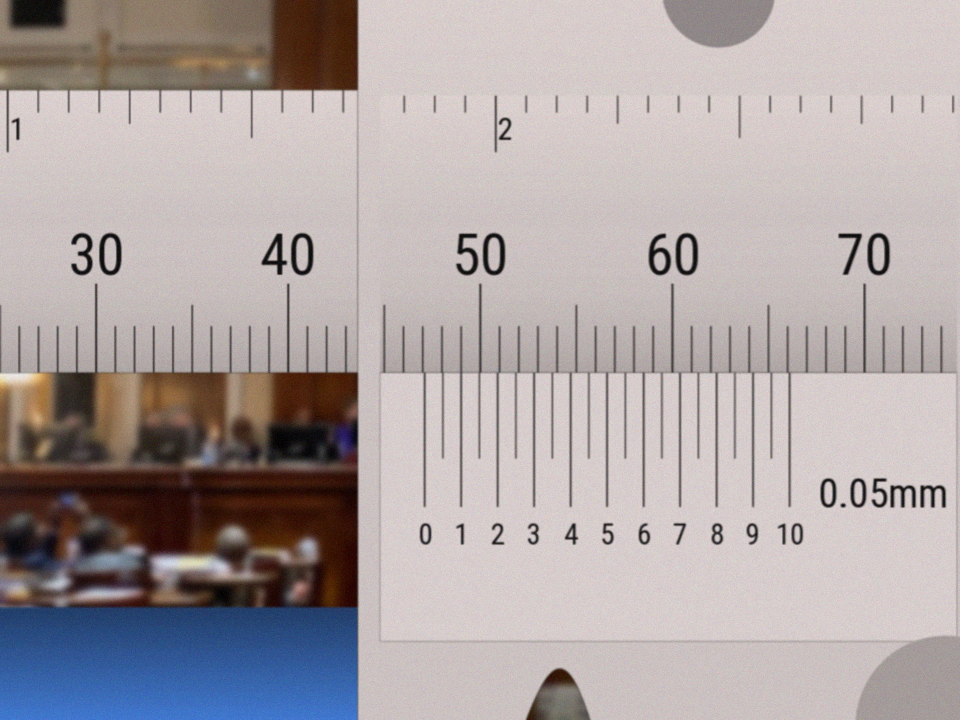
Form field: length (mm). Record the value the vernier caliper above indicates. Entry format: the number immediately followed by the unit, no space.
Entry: 47.1mm
